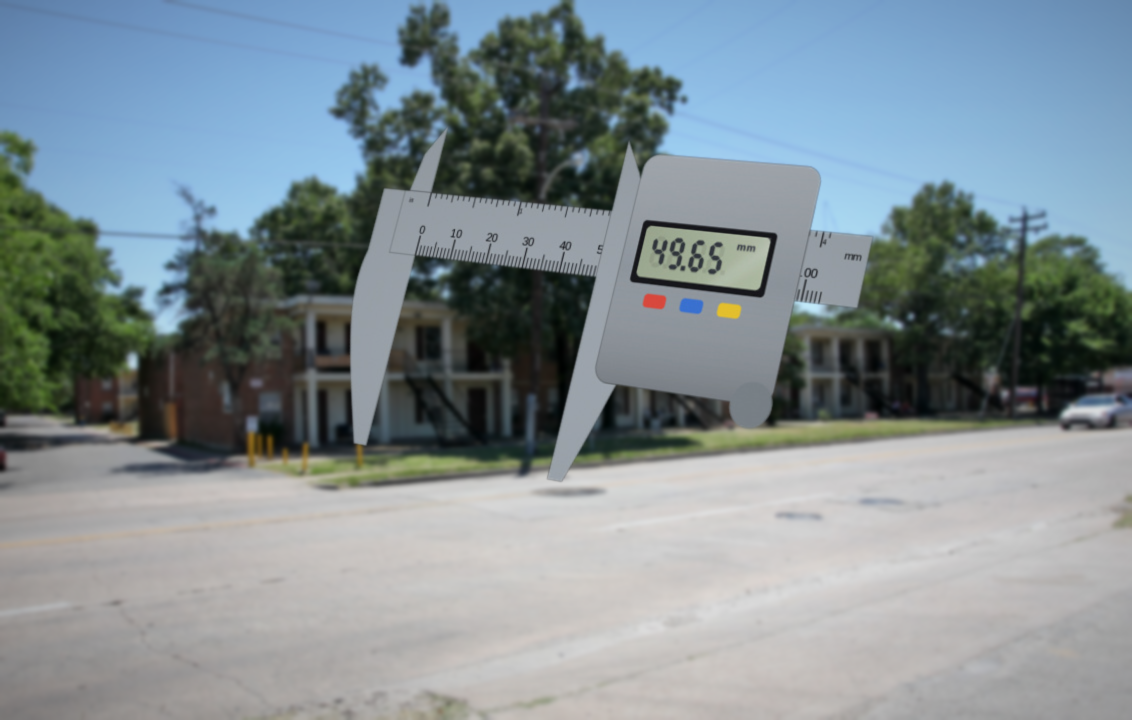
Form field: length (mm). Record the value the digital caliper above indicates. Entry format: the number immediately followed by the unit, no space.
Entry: 49.65mm
